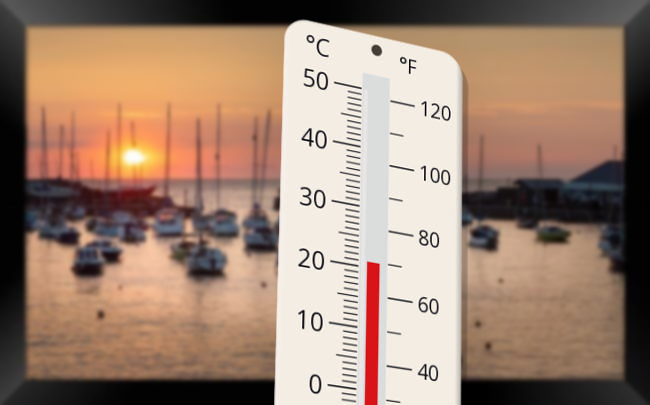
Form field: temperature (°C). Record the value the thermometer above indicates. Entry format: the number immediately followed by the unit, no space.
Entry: 21°C
